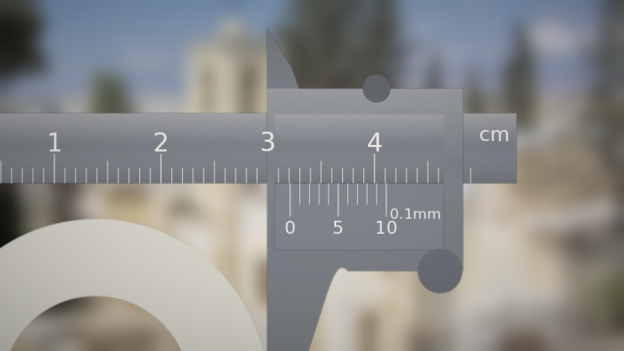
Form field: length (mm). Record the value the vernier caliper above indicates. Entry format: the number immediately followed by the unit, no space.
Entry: 32.1mm
